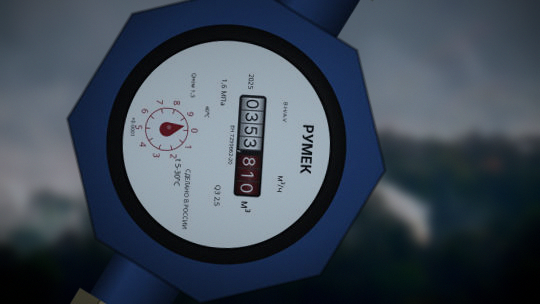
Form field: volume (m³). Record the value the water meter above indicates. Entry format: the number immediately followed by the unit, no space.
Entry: 353.8099m³
